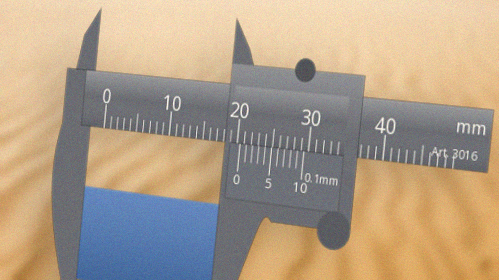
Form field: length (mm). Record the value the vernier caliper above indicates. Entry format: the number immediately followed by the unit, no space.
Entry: 20.4mm
